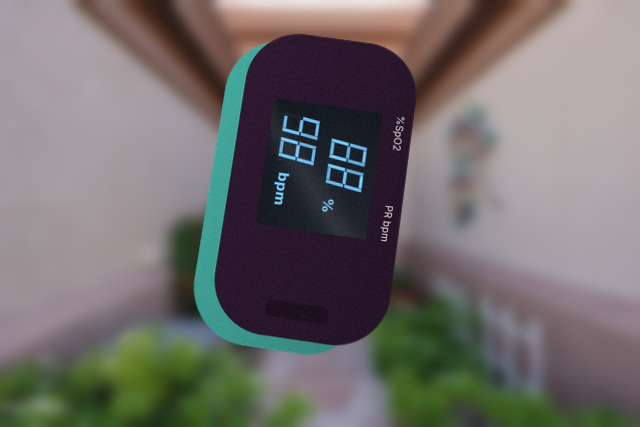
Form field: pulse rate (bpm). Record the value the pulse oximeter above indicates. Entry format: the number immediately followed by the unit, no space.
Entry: 98bpm
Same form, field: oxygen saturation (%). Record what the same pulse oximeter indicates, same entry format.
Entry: 88%
